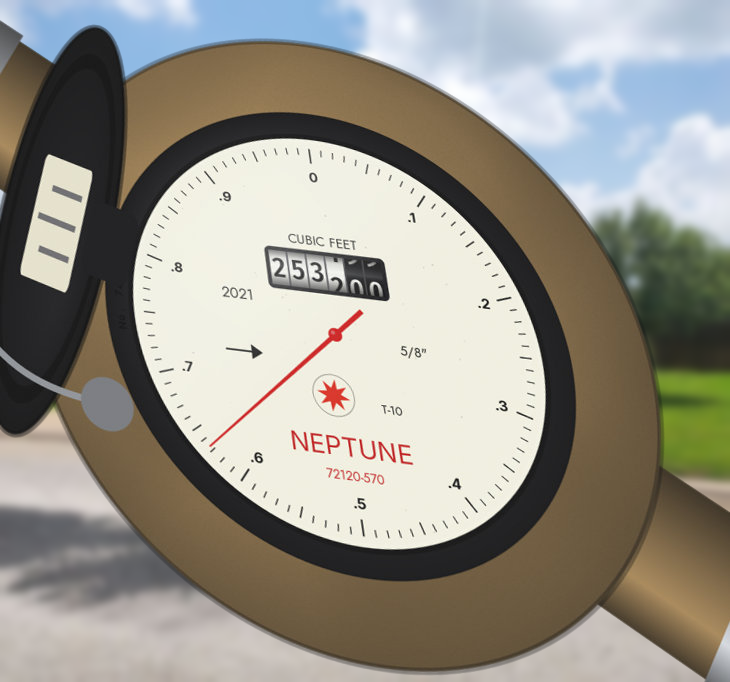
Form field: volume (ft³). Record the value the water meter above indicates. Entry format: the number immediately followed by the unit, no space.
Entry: 253199.63ft³
